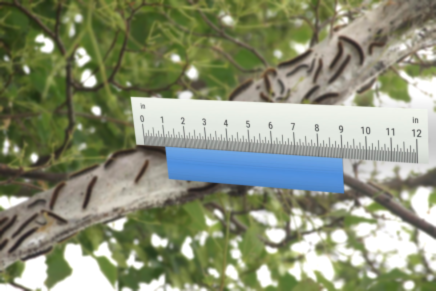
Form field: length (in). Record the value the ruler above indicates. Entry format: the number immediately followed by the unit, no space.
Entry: 8in
